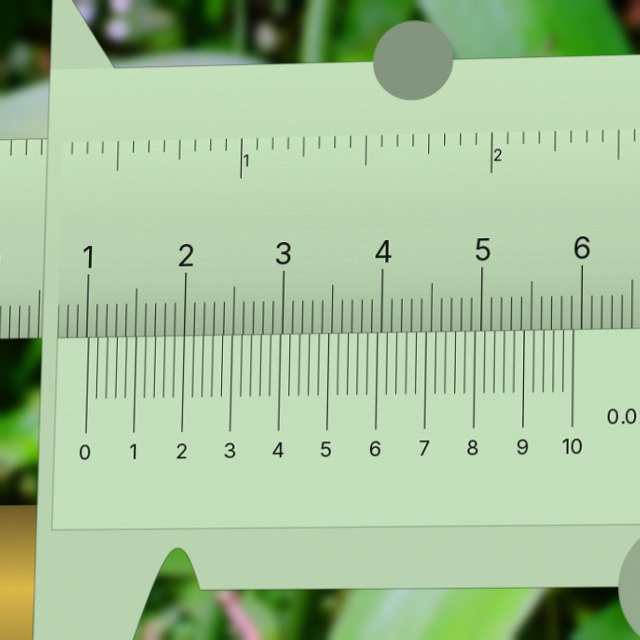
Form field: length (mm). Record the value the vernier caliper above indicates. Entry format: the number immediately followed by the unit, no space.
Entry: 10.2mm
